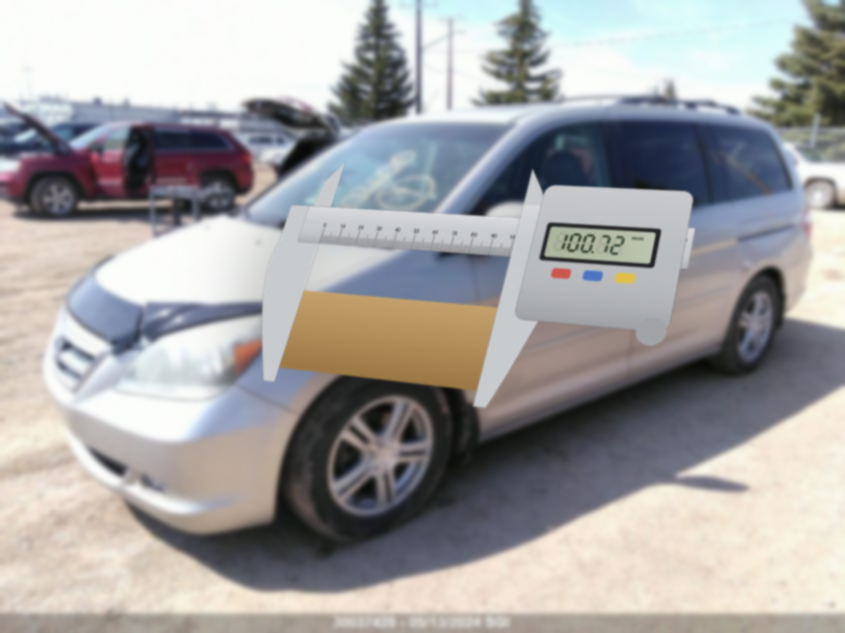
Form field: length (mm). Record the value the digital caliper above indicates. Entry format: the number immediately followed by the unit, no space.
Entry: 100.72mm
